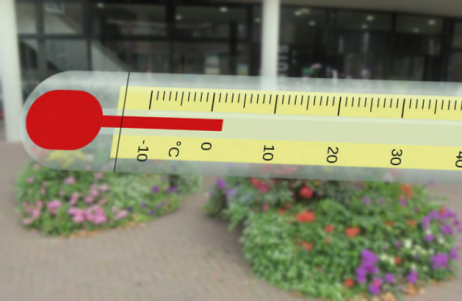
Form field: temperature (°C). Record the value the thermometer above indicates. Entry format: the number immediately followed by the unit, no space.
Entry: 2°C
